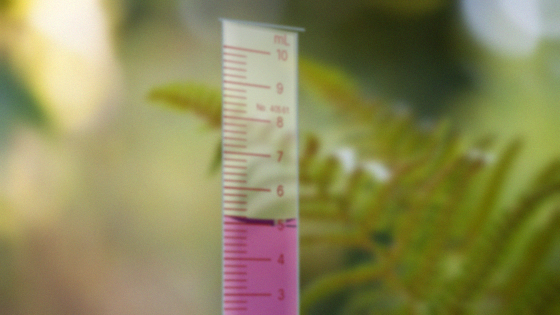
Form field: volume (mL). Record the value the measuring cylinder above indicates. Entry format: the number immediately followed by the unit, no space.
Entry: 5mL
